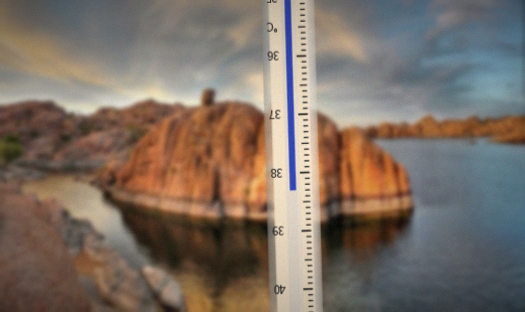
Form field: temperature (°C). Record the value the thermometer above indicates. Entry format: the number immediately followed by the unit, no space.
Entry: 38.3°C
